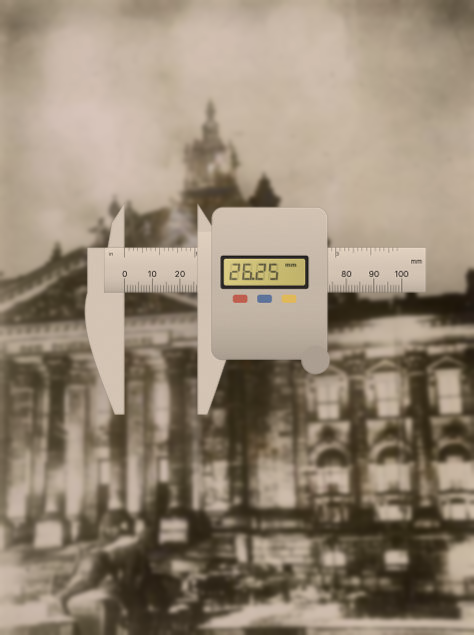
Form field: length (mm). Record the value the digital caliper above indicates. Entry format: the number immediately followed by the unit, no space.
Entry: 26.25mm
